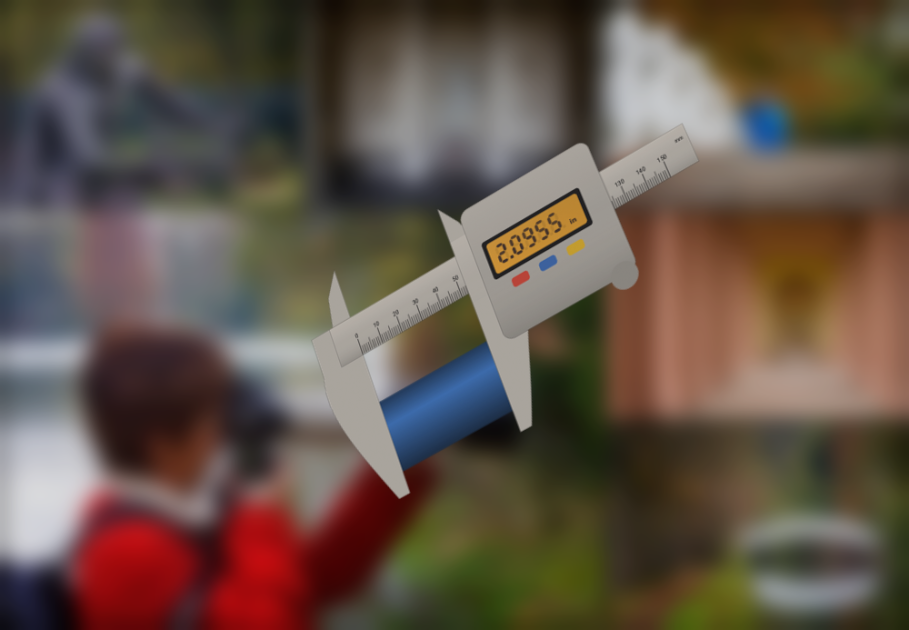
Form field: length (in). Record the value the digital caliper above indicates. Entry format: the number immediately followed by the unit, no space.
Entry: 2.0955in
